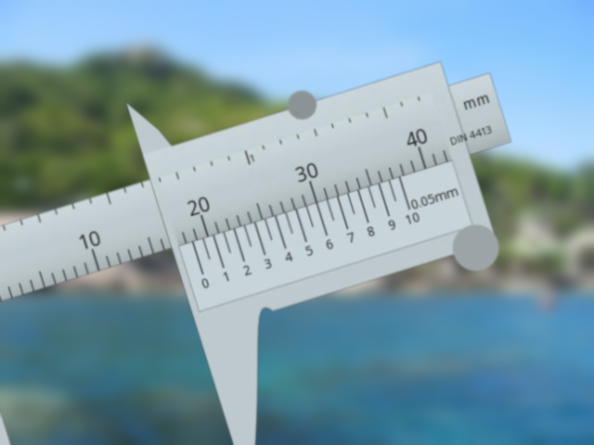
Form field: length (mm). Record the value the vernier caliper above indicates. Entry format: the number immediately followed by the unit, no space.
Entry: 18.6mm
